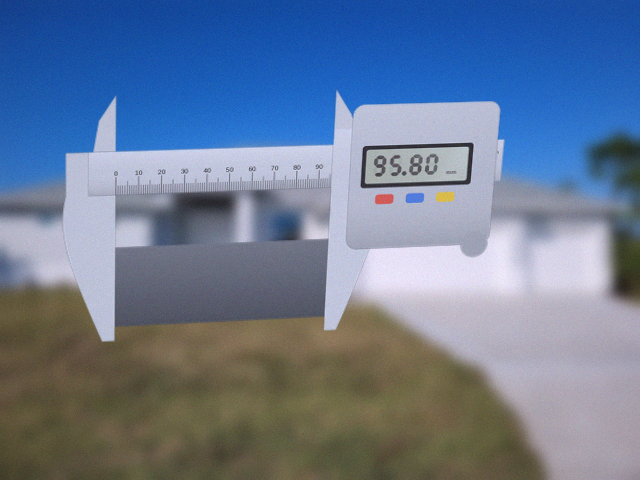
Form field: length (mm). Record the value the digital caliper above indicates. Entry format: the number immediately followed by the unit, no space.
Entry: 95.80mm
